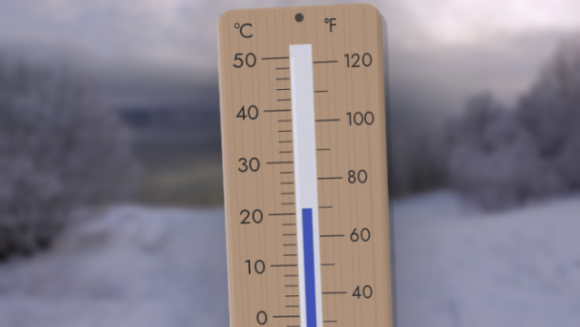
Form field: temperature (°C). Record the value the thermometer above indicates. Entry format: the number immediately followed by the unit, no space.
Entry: 21°C
